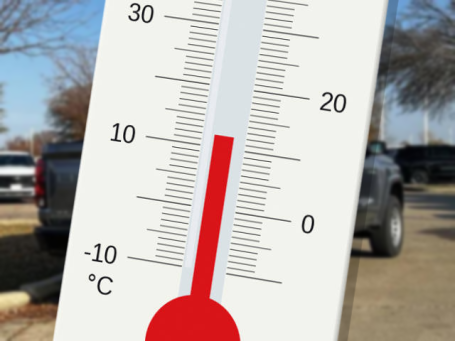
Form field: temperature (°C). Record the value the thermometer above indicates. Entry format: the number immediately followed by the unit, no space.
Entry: 12°C
